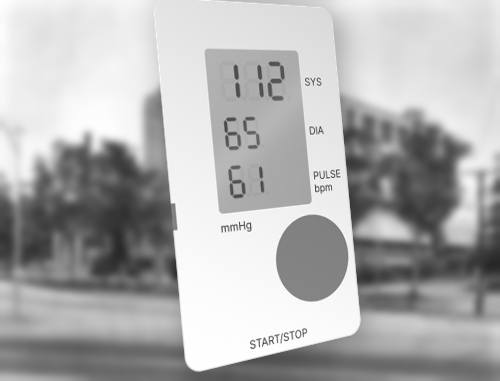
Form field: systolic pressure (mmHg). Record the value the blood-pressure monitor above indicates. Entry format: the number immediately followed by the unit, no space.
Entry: 112mmHg
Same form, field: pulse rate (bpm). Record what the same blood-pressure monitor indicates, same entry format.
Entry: 61bpm
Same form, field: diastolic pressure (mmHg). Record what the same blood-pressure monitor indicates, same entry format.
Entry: 65mmHg
